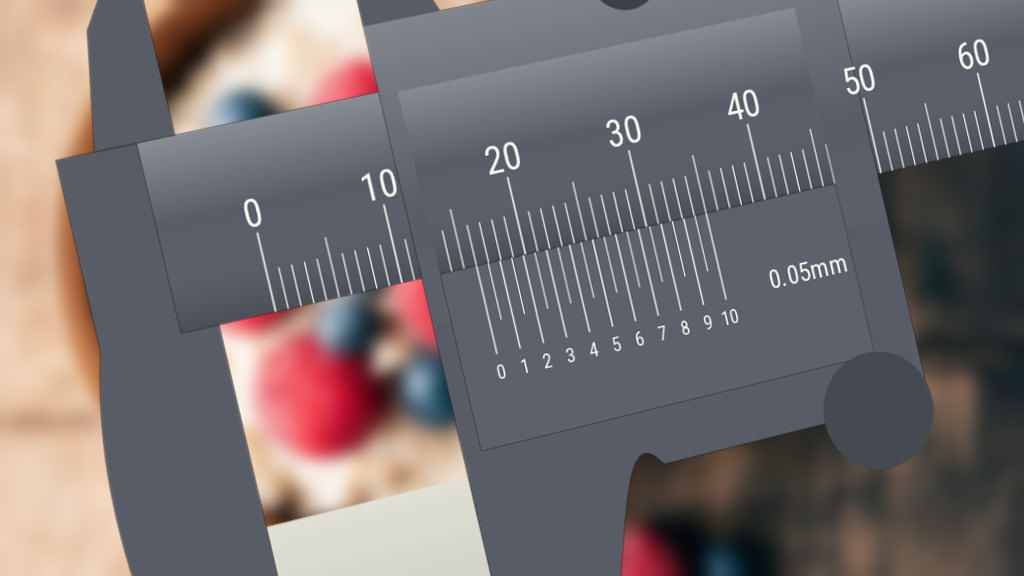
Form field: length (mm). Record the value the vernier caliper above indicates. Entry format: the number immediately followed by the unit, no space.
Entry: 16.0mm
